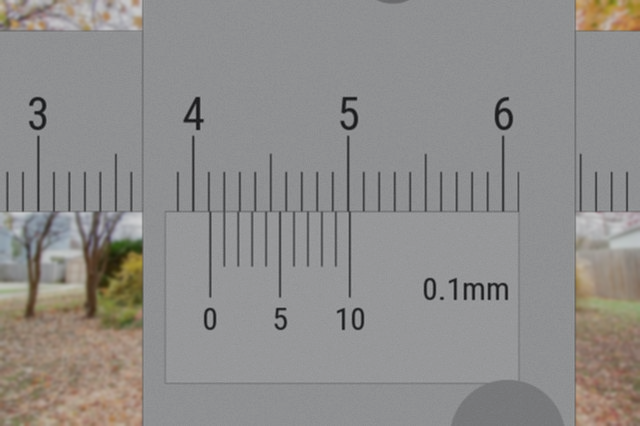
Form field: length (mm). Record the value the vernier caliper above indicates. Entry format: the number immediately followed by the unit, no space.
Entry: 41.1mm
